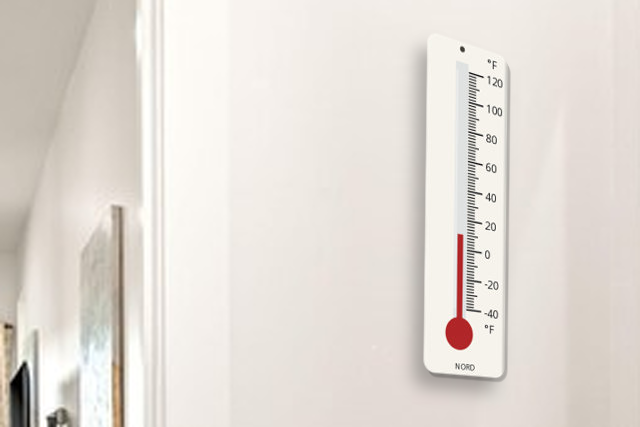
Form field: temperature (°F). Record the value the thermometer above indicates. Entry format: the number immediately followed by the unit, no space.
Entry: 10°F
